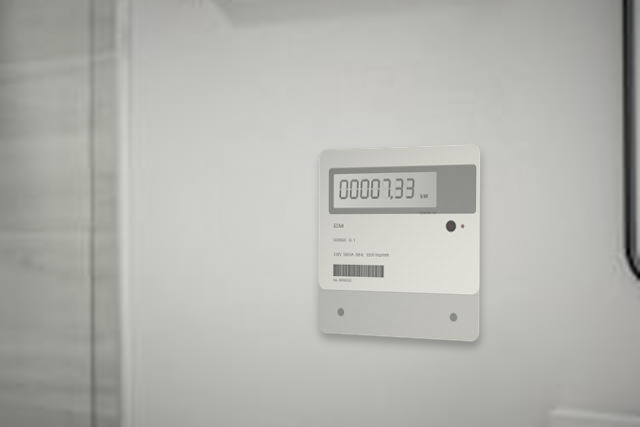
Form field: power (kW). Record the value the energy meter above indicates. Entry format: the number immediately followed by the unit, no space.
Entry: 7.33kW
